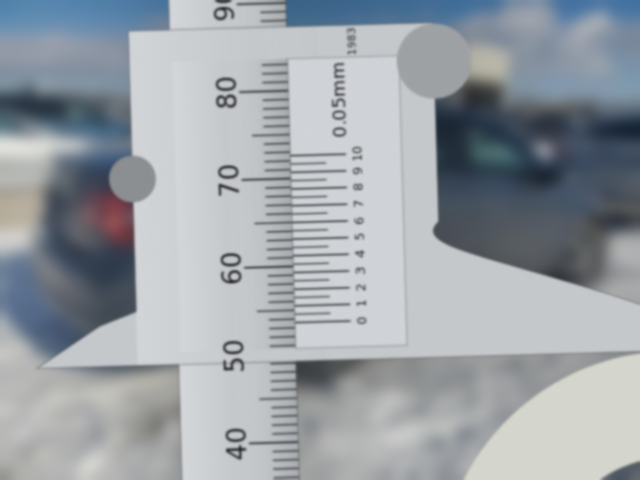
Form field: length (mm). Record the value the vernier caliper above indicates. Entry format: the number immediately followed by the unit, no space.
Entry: 53.6mm
